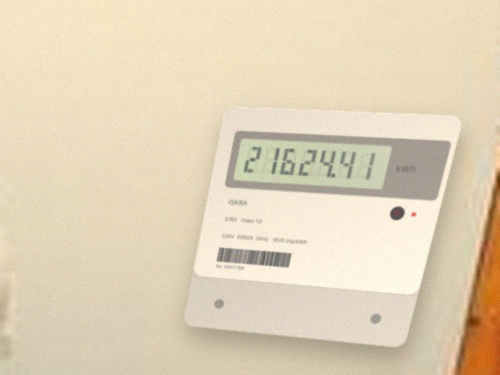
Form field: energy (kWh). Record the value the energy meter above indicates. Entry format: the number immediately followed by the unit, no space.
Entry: 21624.41kWh
